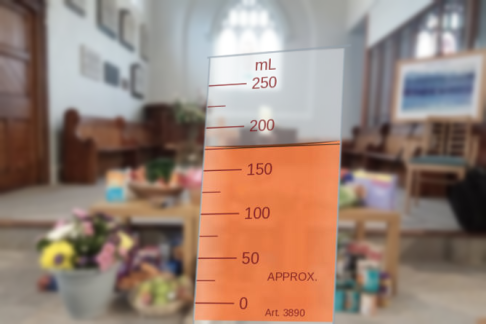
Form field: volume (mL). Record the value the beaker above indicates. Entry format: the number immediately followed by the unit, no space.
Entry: 175mL
